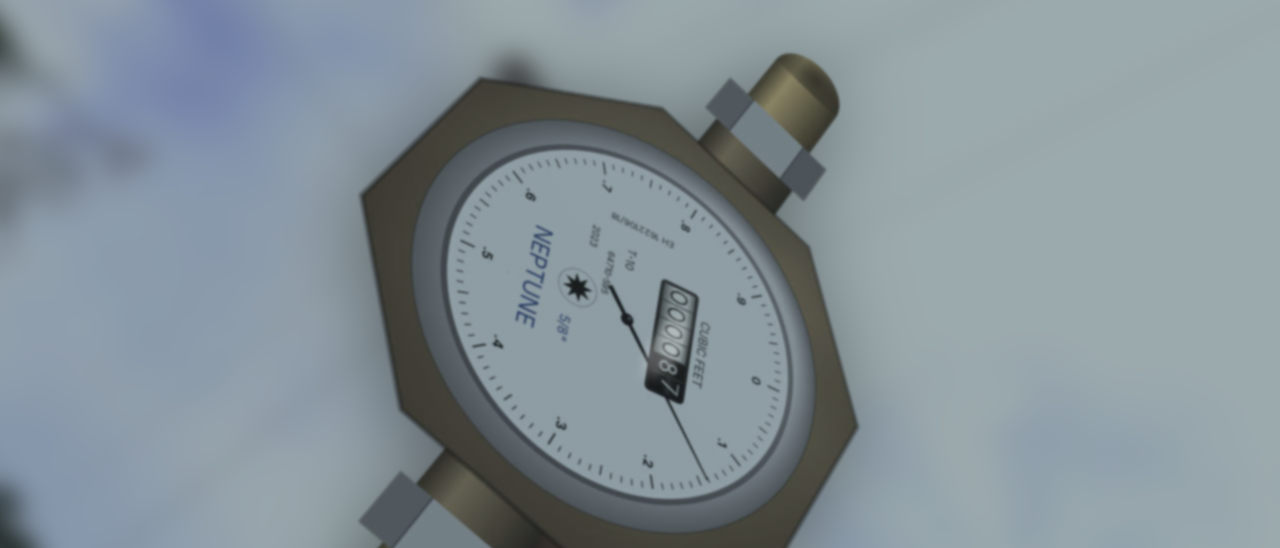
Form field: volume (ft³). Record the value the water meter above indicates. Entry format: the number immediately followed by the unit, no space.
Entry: 87.14ft³
